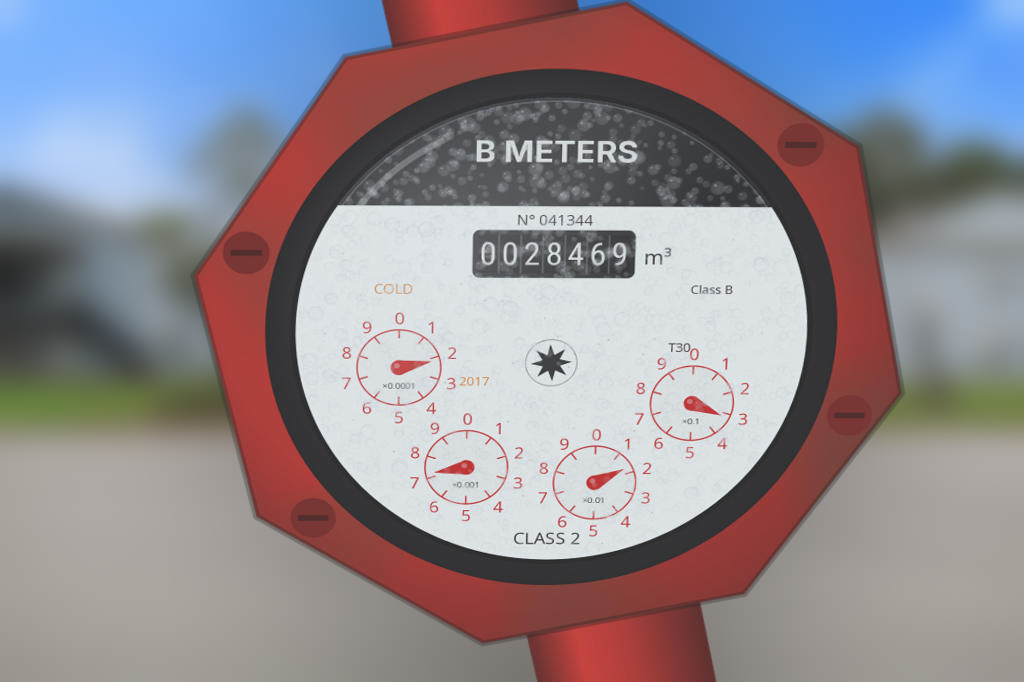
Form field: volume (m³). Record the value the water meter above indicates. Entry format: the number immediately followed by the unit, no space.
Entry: 28469.3172m³
